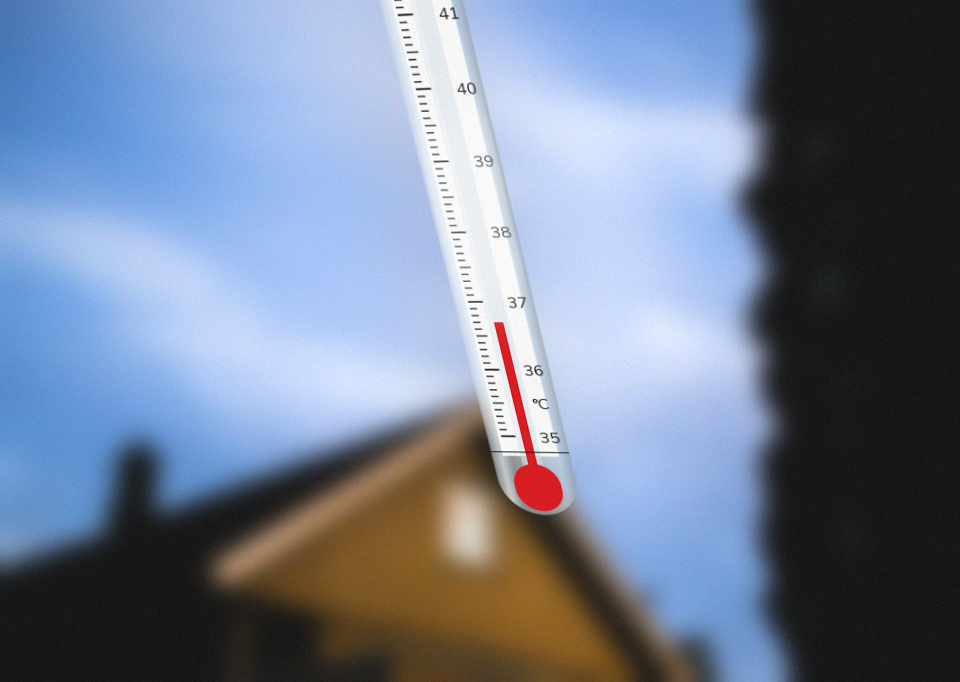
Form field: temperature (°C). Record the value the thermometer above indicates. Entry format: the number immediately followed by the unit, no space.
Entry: 36.7°C
